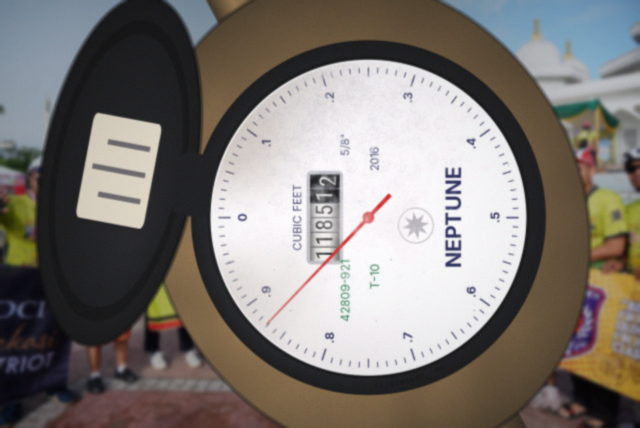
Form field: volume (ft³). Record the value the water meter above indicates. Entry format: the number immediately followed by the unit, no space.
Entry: 118511.87ft³
